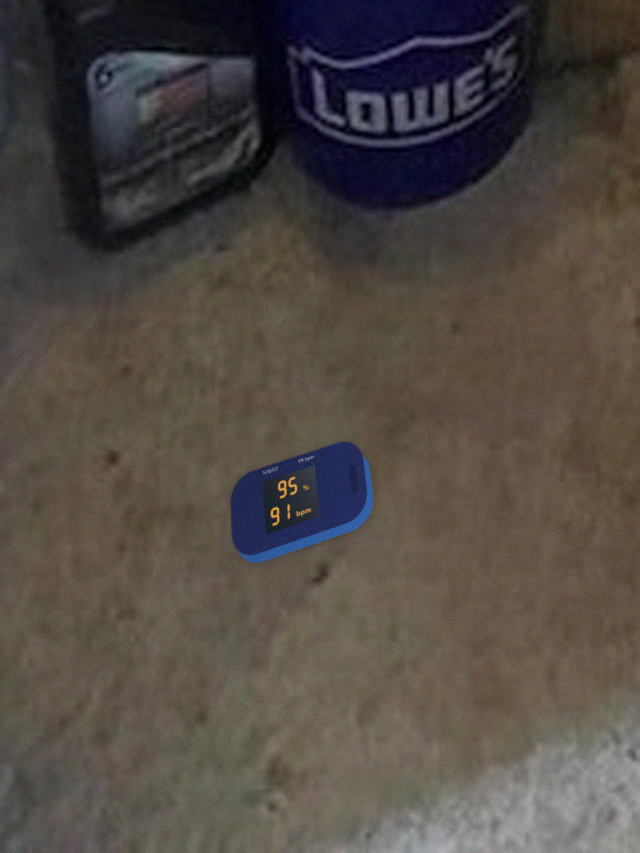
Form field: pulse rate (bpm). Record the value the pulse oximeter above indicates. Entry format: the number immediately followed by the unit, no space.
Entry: 91bpm
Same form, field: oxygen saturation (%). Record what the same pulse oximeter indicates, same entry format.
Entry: 95%
